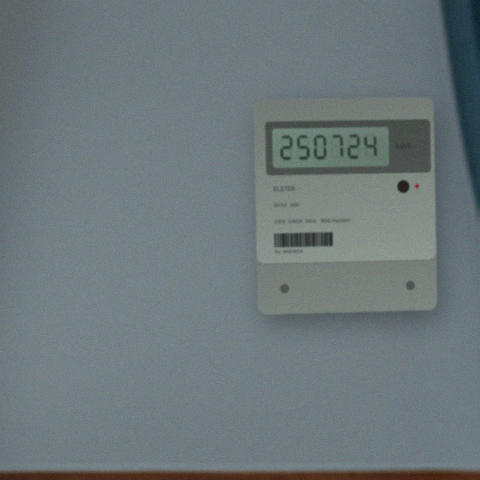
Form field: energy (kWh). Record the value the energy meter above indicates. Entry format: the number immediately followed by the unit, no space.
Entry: 250724kWh
